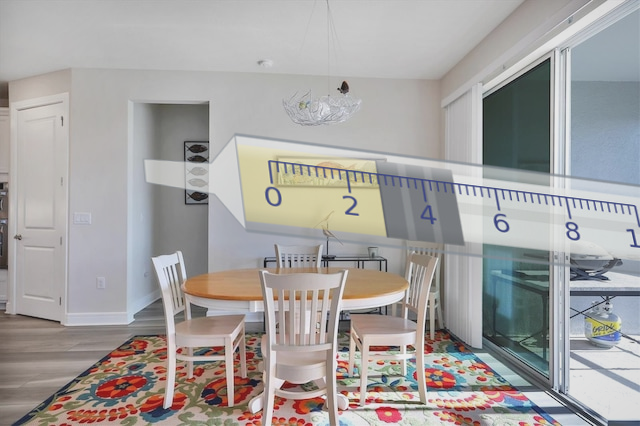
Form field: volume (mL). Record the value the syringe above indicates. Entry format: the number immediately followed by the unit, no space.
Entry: 2.8mL
